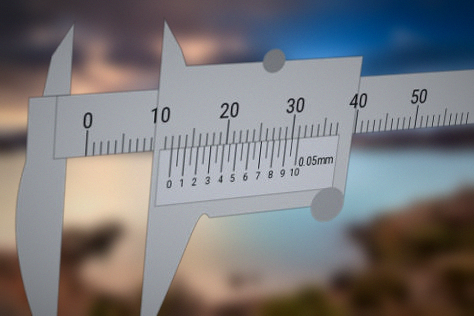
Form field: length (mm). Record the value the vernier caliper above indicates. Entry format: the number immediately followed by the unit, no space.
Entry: 12.0mm
